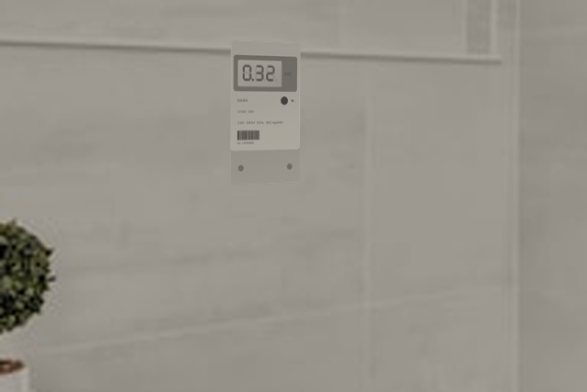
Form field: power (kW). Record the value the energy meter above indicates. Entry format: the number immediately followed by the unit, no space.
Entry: 0.32kW
